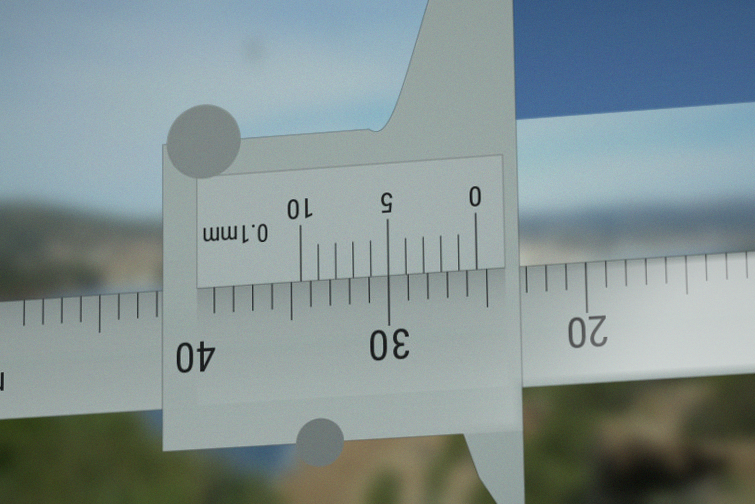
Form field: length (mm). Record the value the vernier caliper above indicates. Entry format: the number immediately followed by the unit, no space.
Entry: 25.5mm
